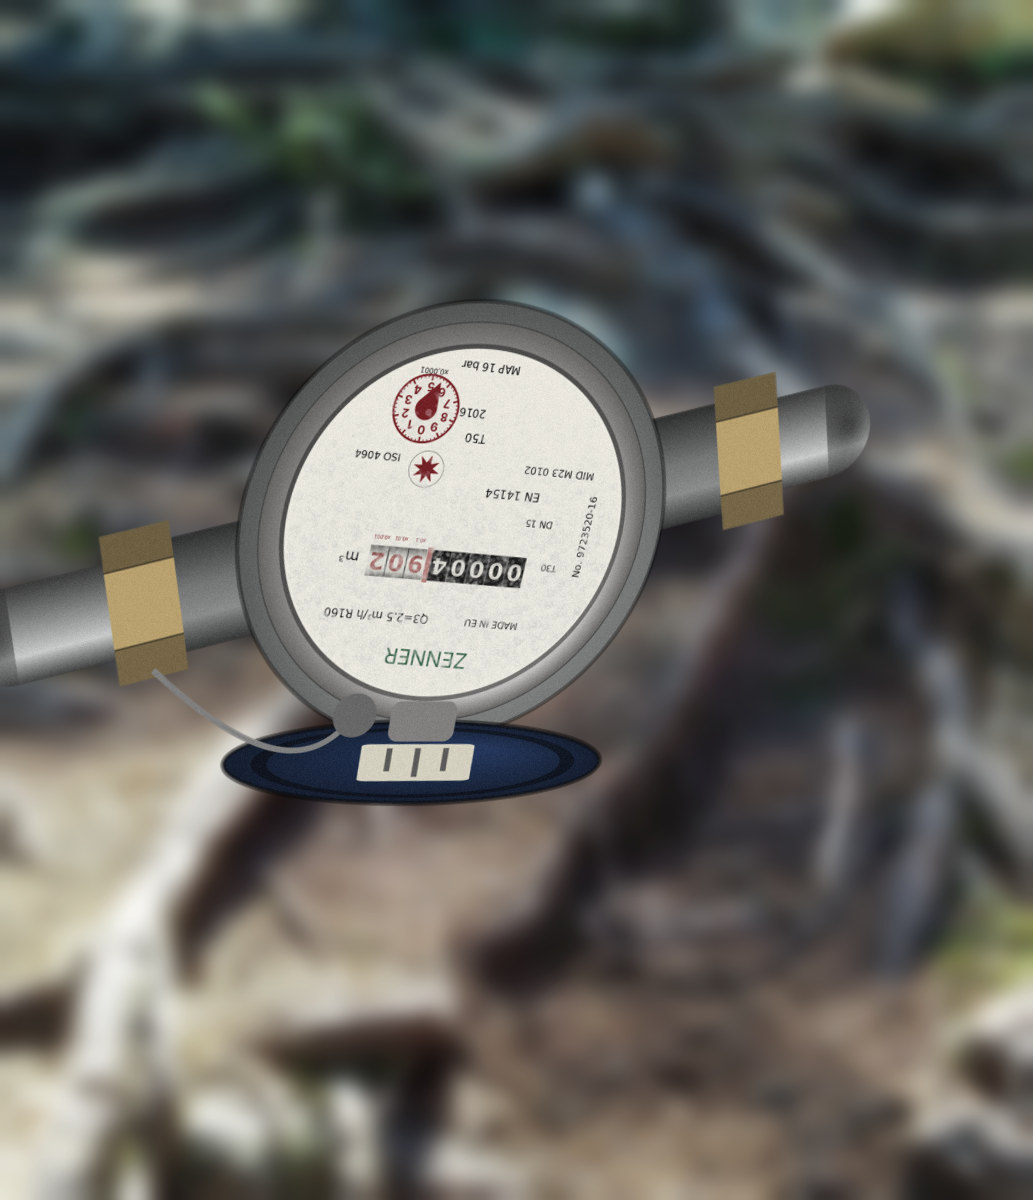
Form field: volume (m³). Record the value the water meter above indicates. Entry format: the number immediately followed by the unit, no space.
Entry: 4.9025m³
